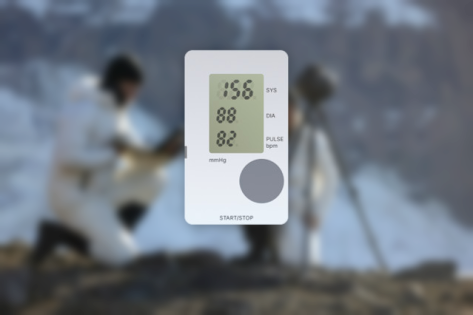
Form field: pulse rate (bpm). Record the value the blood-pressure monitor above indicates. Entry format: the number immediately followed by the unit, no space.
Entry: 82bpm
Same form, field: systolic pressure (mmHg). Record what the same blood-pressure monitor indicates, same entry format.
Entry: 156mmHg
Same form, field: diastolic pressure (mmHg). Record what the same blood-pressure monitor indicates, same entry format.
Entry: 88mmHg
